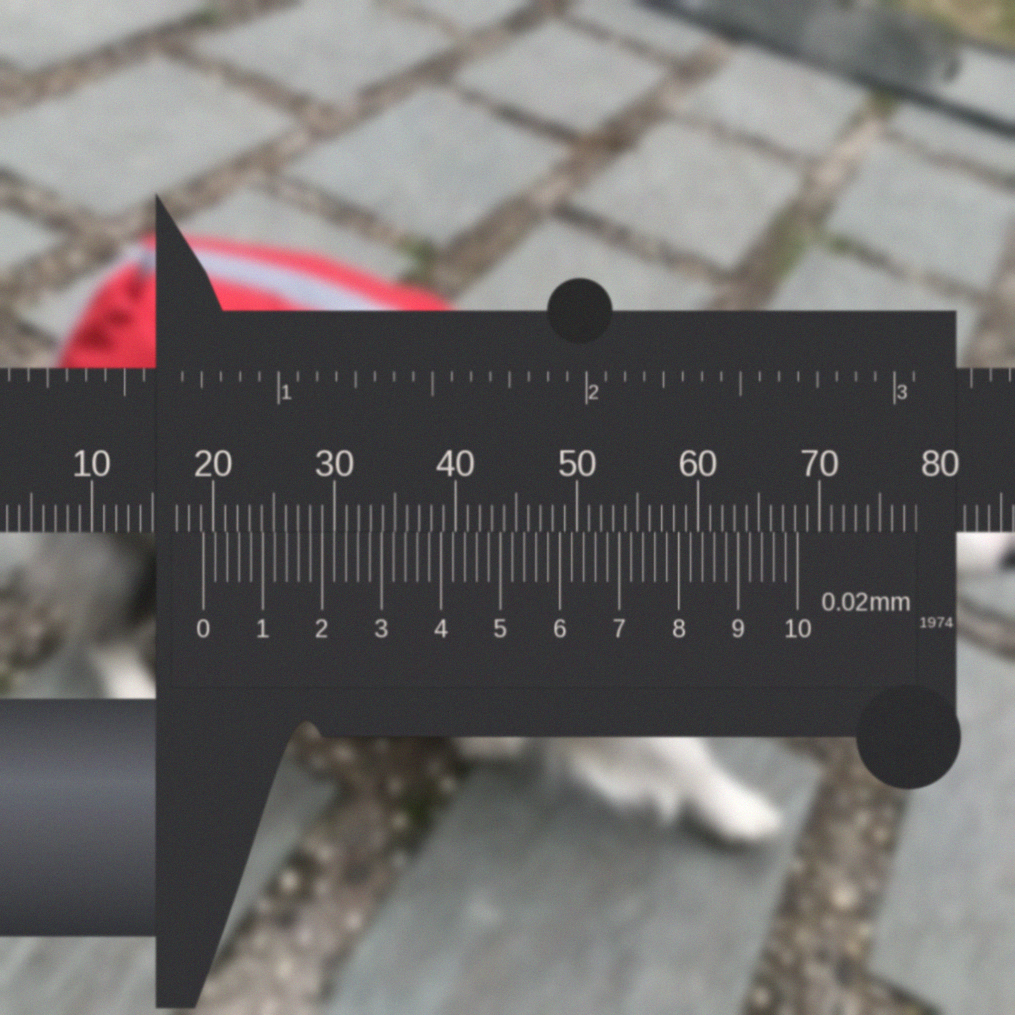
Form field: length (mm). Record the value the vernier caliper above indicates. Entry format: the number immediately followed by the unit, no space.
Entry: 19.2mm
